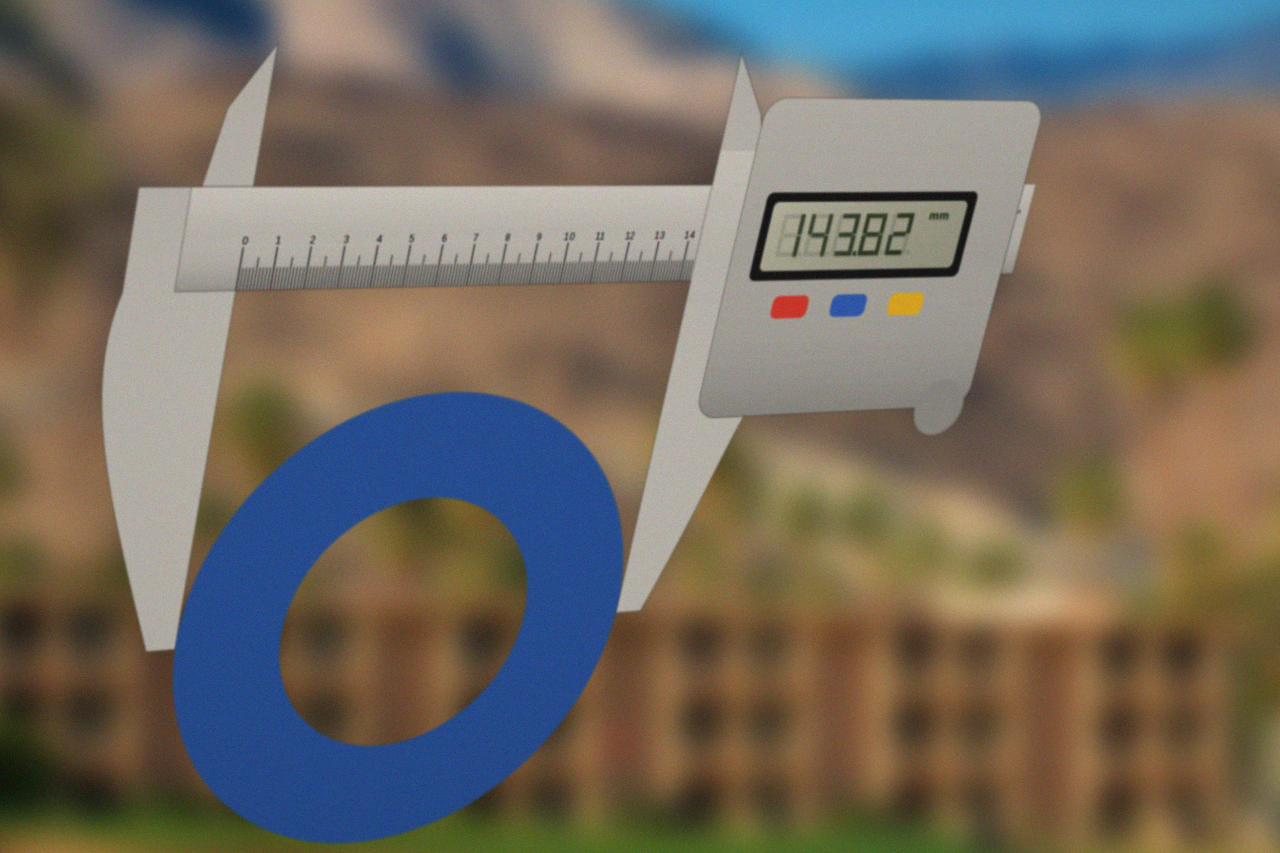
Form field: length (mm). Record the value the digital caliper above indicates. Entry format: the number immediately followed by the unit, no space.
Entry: 143.82mm
